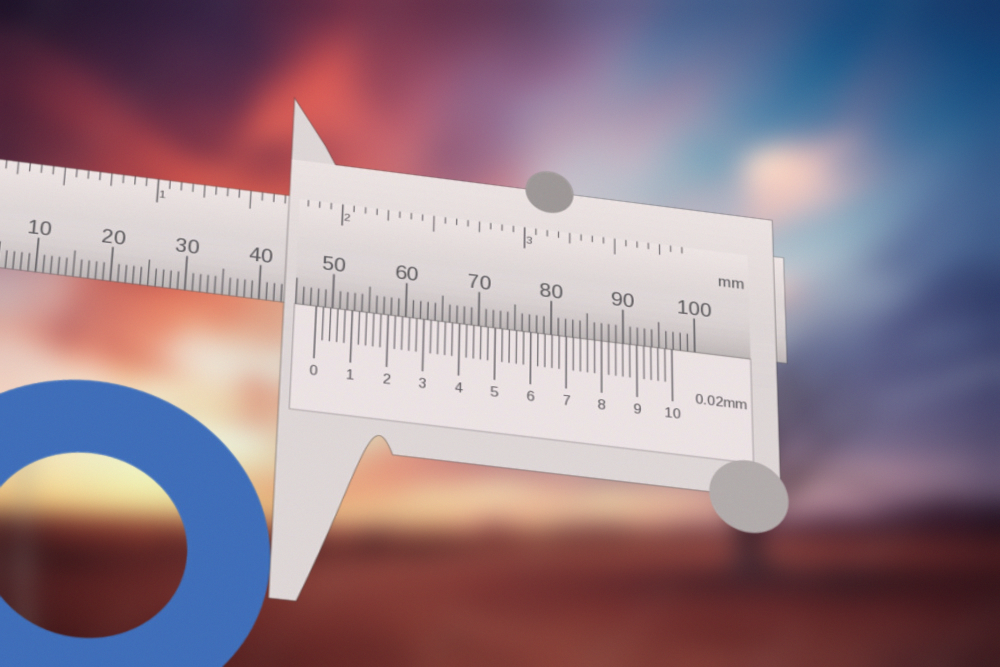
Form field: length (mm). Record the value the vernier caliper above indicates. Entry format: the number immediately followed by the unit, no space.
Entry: 47.8mm
